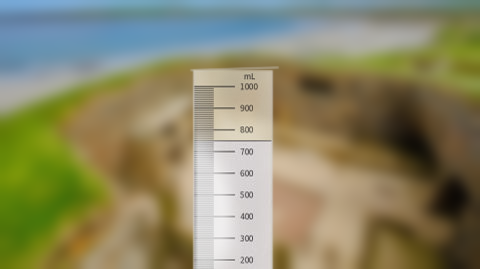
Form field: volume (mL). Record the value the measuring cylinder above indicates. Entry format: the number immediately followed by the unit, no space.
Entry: 750mL
